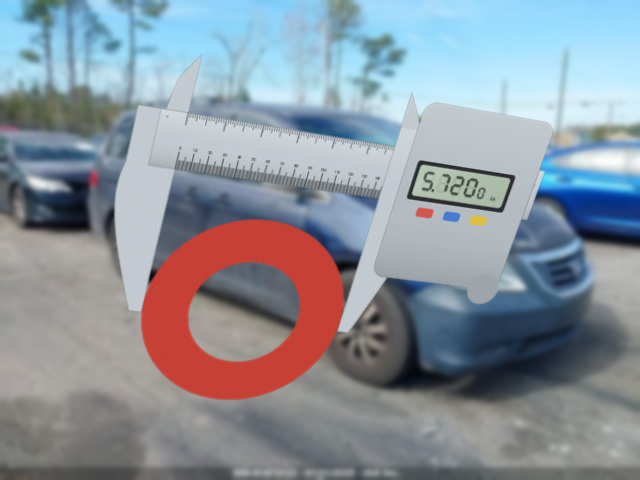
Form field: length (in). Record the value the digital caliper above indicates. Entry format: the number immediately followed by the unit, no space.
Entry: 5.7200in
